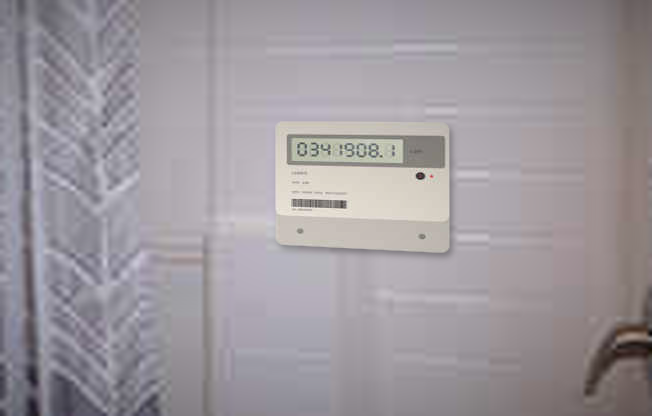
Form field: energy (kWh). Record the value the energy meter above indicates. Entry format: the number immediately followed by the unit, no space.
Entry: 341908.1kWh
